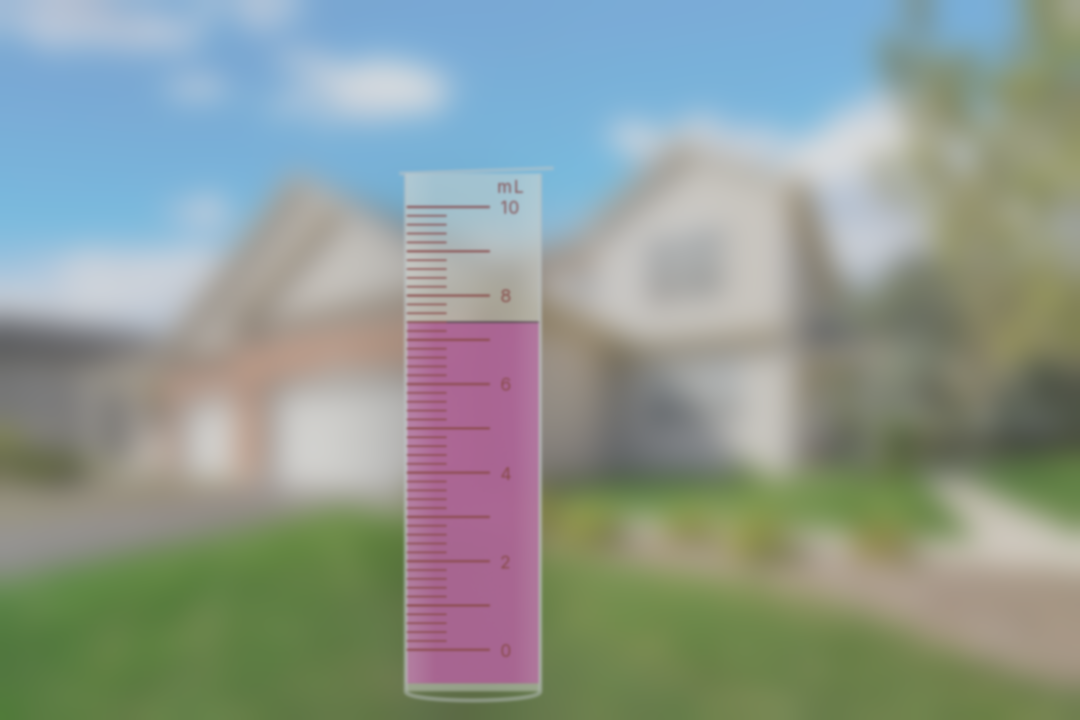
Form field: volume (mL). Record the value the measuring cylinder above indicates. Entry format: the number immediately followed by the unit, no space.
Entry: 7.4mL
